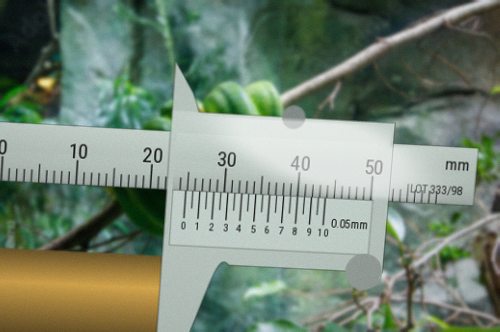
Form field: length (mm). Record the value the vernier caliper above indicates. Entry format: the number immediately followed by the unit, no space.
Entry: 24.8mm
